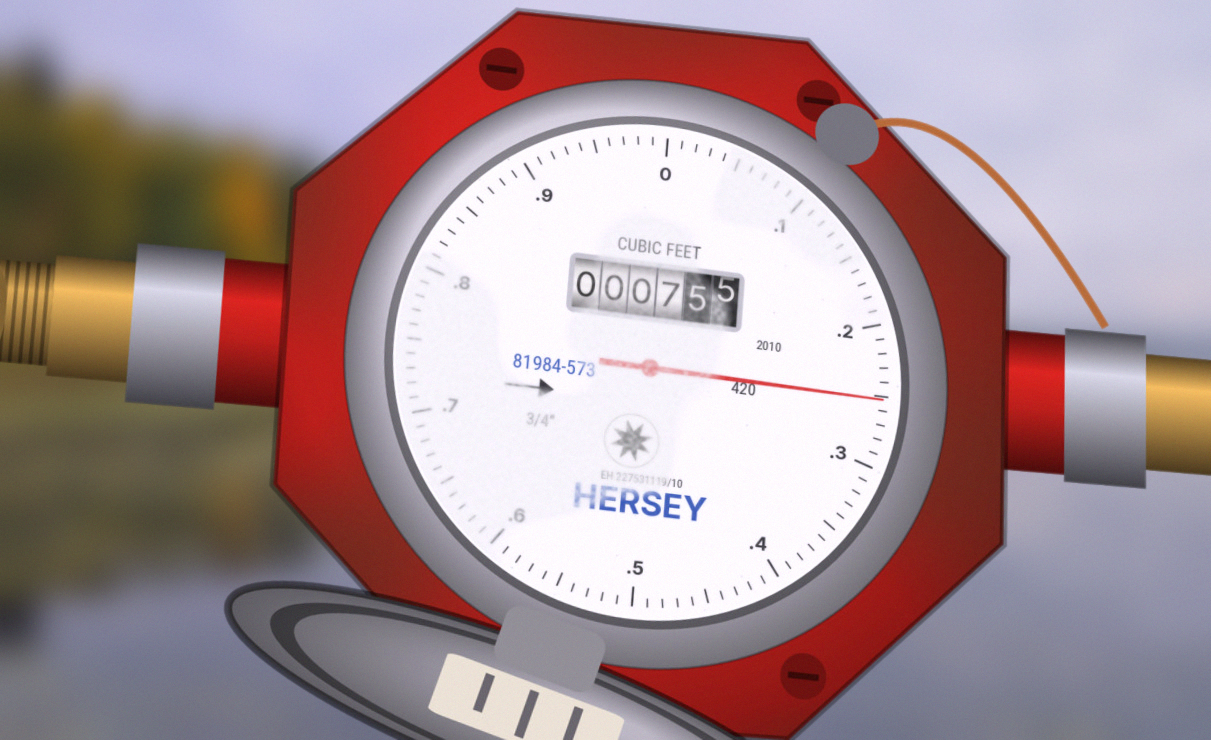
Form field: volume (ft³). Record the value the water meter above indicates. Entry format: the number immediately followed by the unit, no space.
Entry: 755.25ft³
